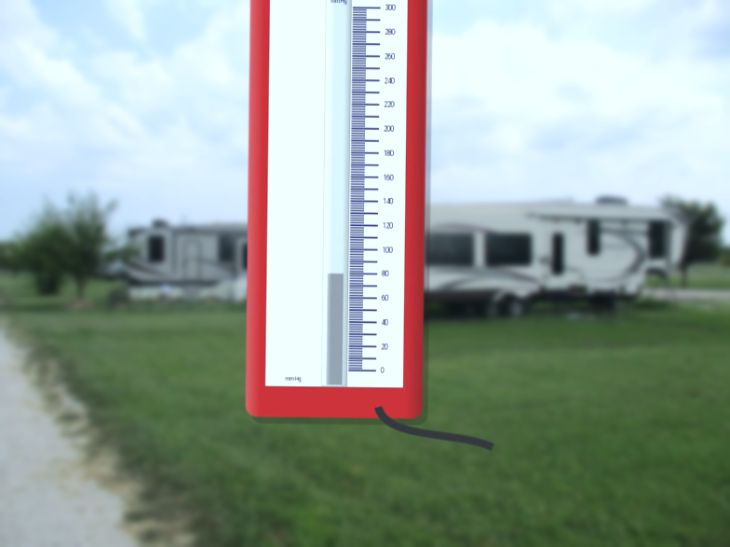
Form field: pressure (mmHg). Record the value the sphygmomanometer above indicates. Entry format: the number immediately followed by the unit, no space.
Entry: 80mmHg
